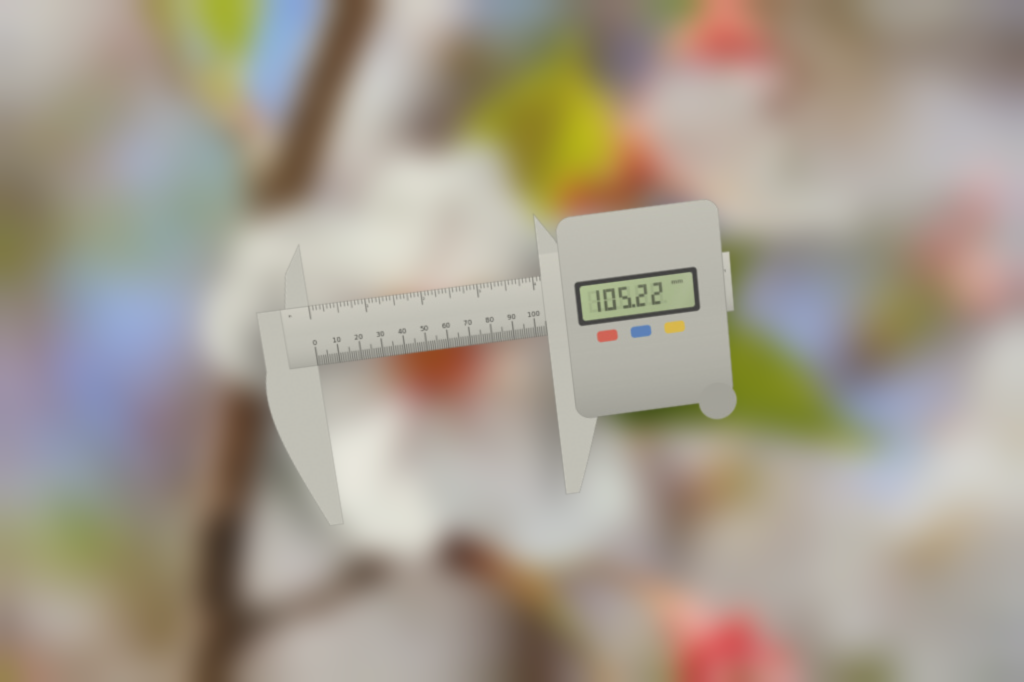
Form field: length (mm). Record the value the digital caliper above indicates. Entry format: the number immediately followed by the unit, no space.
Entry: 105.22mm
